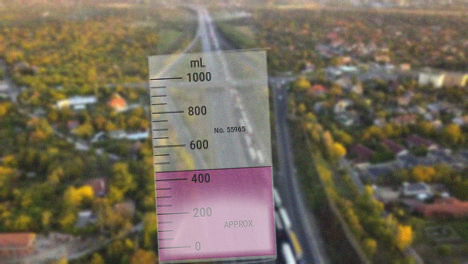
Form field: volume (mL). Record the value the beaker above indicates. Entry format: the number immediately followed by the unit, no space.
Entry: 450mL
